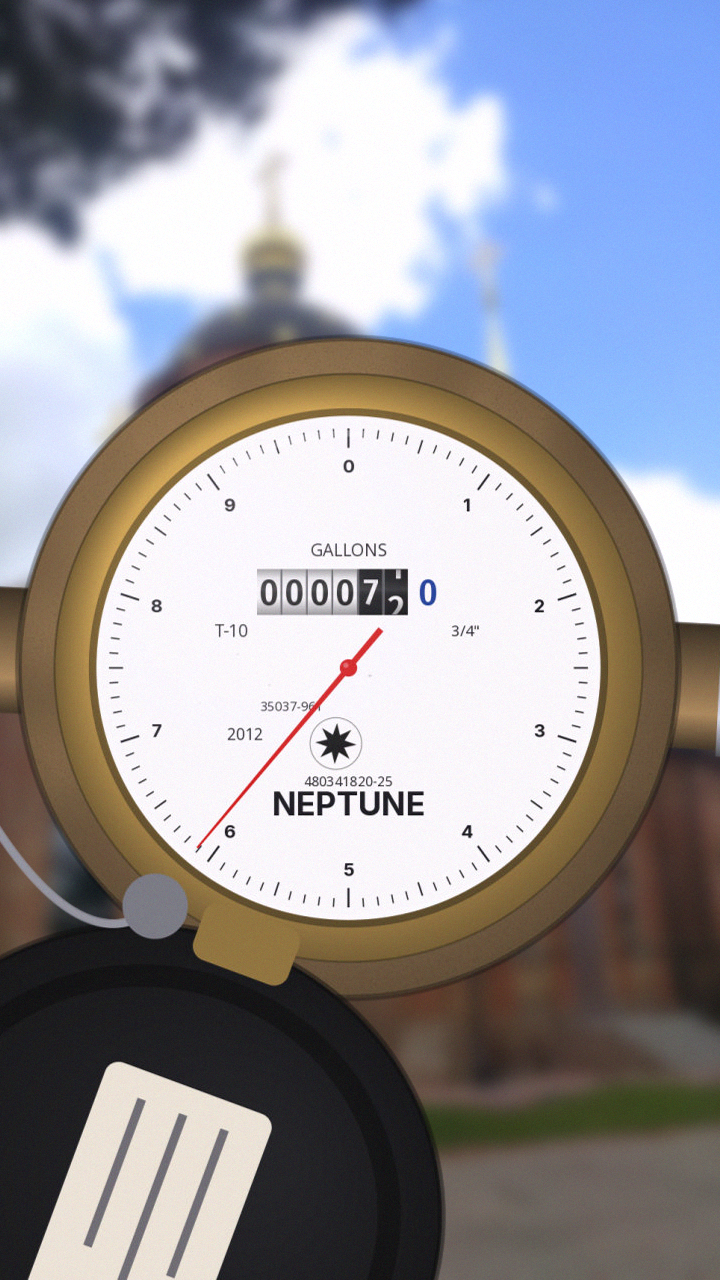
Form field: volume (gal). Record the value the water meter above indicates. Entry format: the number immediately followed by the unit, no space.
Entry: 716.1gal
